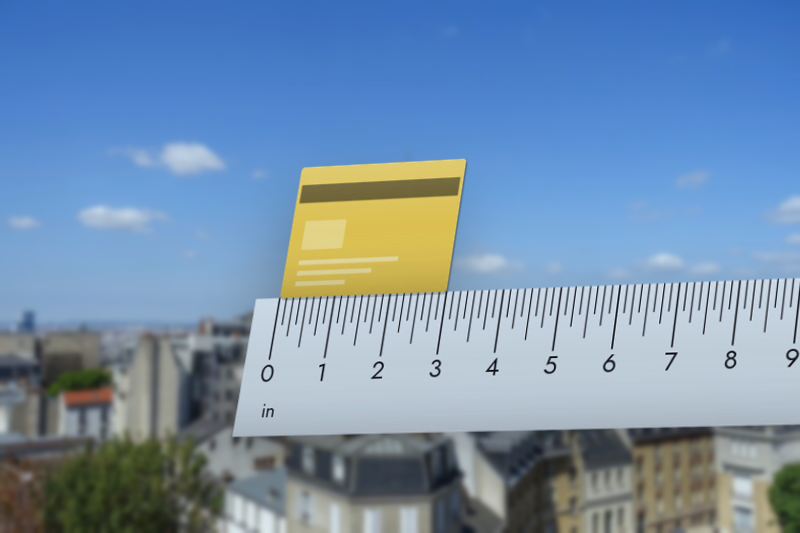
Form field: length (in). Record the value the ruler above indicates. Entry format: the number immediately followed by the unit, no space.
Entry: 3in
